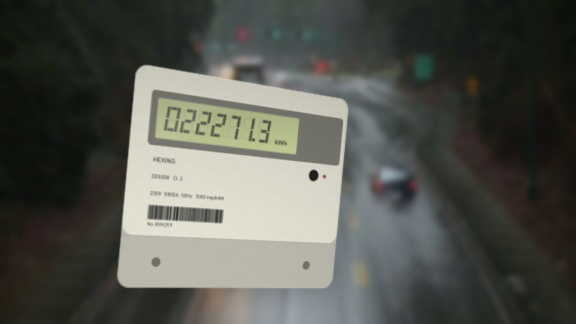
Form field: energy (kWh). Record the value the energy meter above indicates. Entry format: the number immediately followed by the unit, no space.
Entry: 22271.3kWh
